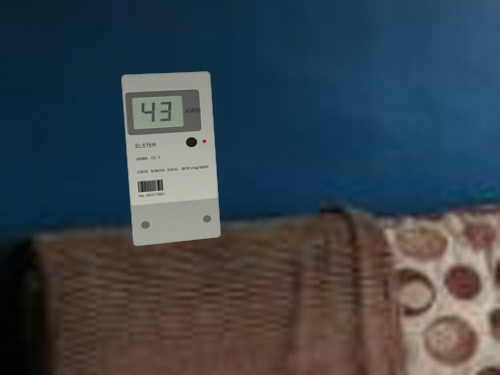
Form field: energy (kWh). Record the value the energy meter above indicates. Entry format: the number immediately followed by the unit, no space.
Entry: 43kWh
